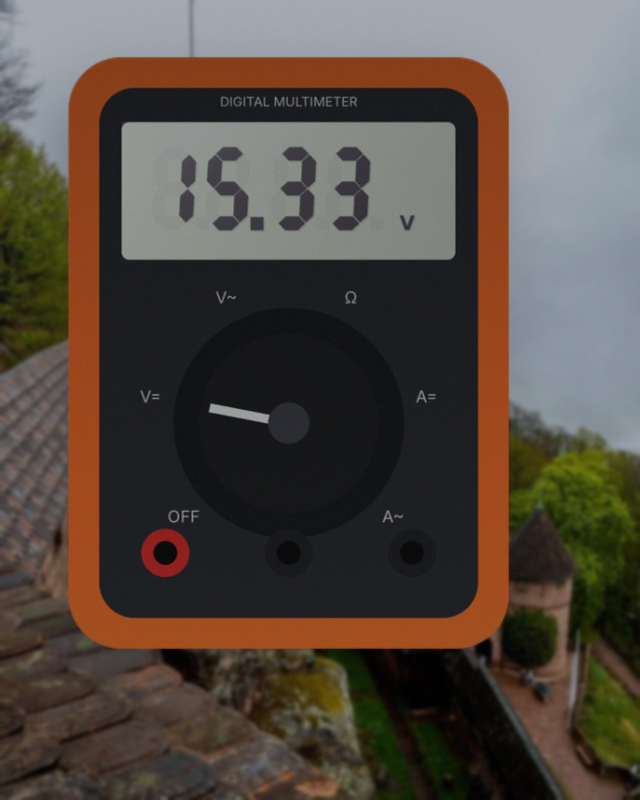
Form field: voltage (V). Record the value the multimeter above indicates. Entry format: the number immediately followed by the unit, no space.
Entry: 15.33V
